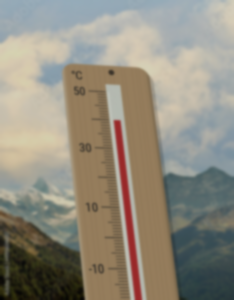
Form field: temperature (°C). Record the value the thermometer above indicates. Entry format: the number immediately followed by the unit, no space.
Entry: 40°C
